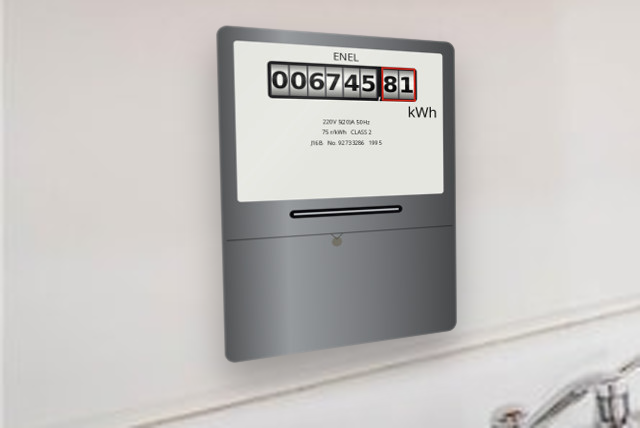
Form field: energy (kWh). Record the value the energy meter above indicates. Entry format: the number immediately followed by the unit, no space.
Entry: 6745.81kWh
